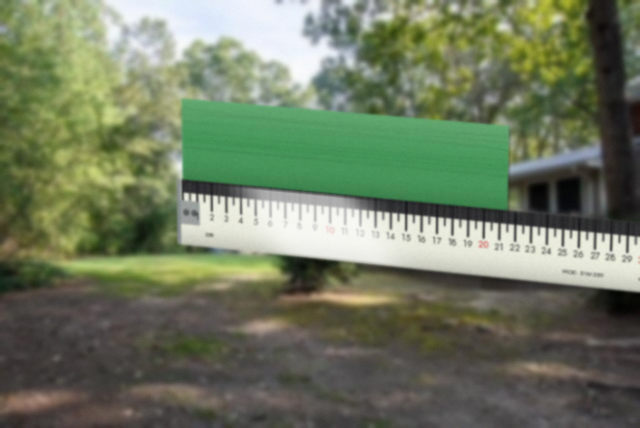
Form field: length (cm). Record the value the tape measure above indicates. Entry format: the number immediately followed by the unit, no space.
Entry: 21.5cm
